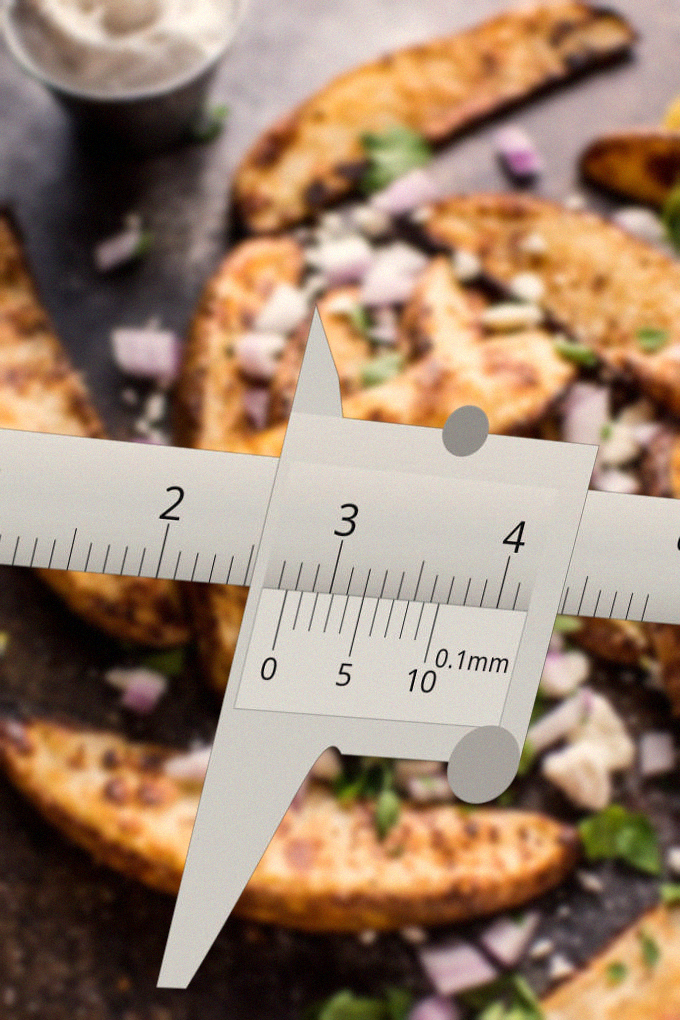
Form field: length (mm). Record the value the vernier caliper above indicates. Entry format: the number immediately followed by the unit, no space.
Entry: 27.5mm
